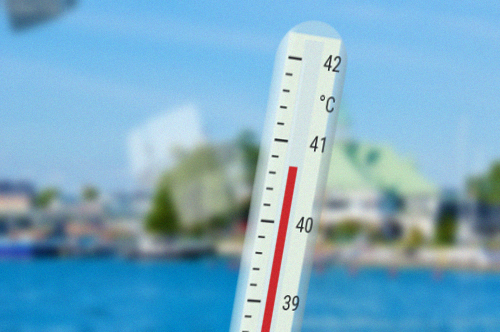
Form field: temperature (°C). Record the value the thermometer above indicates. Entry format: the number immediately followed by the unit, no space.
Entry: 40.7°C
